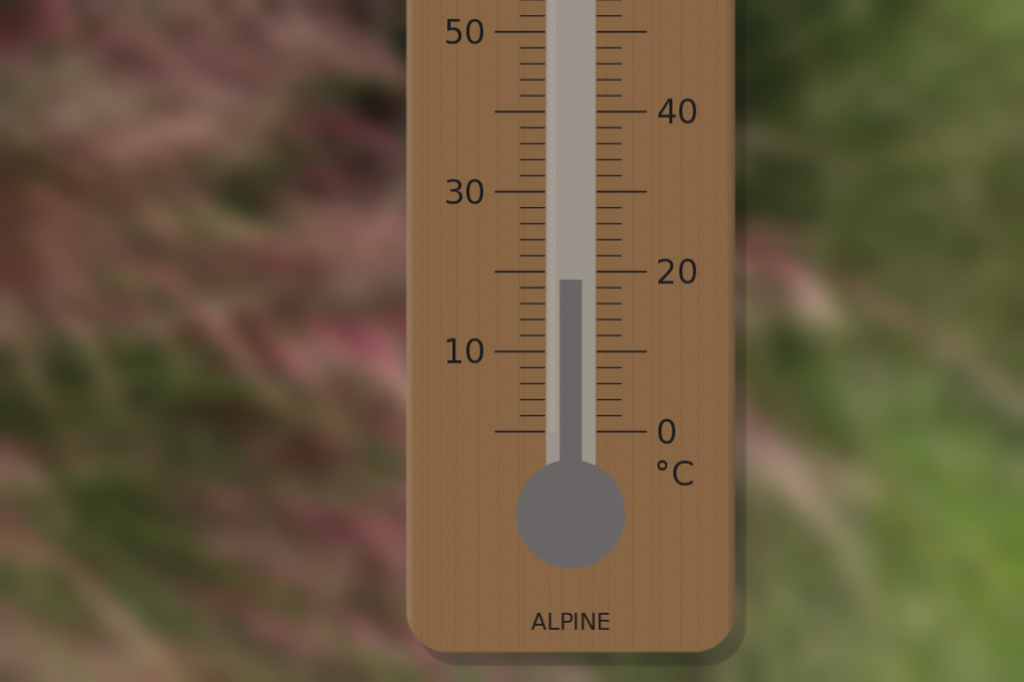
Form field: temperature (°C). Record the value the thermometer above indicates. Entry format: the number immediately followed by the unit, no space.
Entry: 19°C
